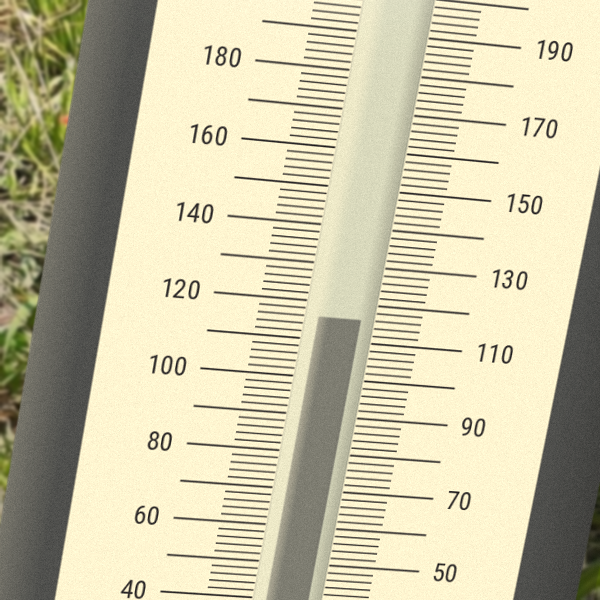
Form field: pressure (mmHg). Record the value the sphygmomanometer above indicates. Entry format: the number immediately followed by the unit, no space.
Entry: 116mmHg
